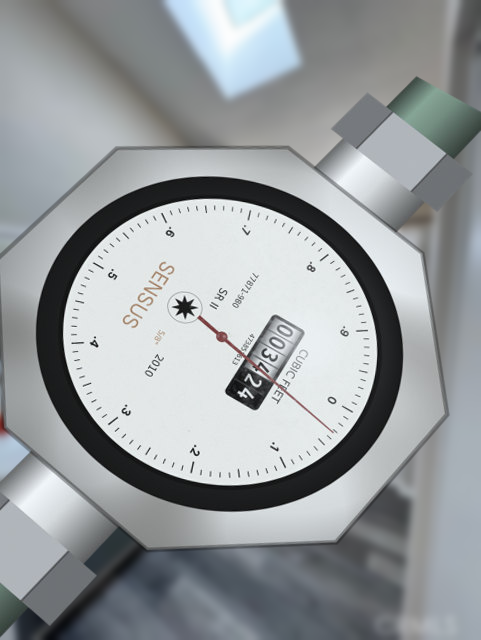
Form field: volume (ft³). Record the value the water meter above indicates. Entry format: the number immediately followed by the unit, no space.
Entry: 3424.03ft³
